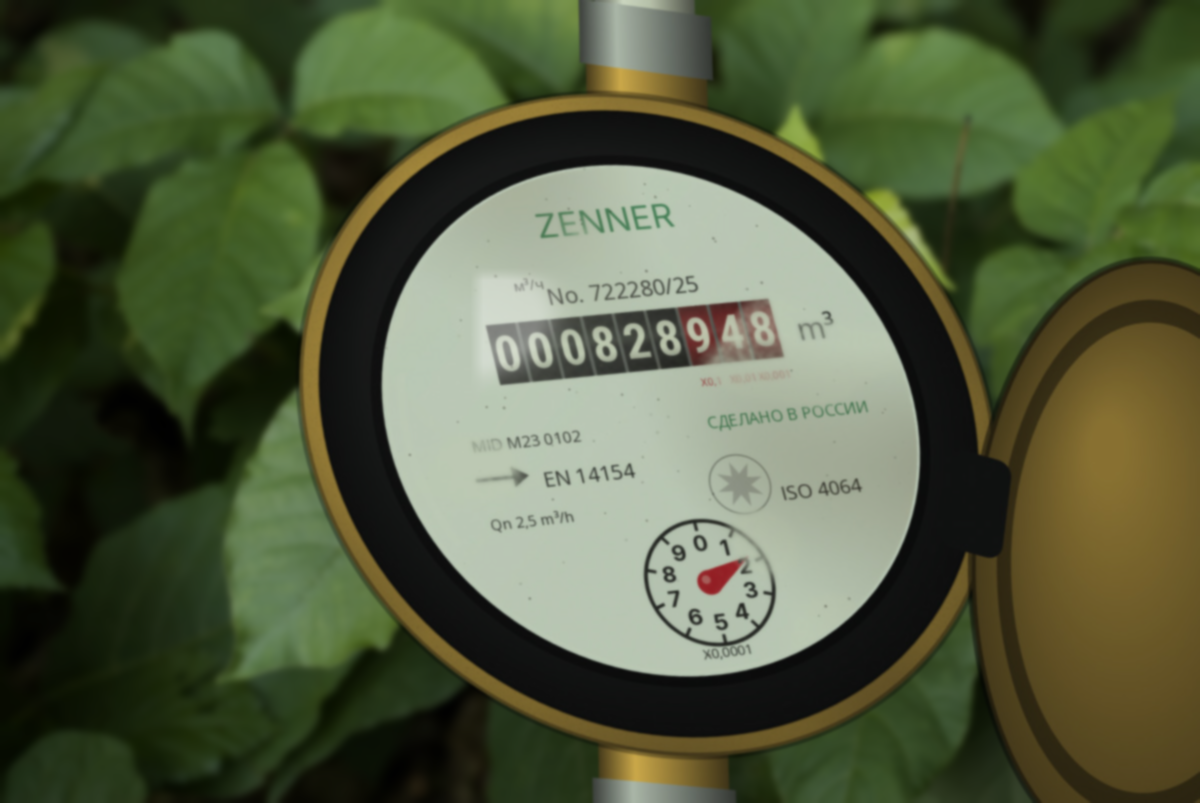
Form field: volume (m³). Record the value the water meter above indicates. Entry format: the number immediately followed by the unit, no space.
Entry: 828.9481m³
